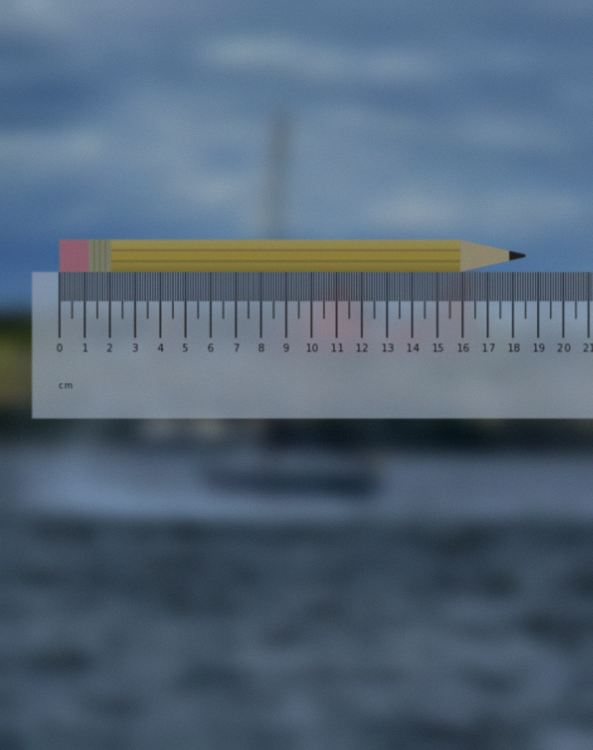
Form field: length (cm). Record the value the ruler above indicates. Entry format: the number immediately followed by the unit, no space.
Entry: 18.5cm
